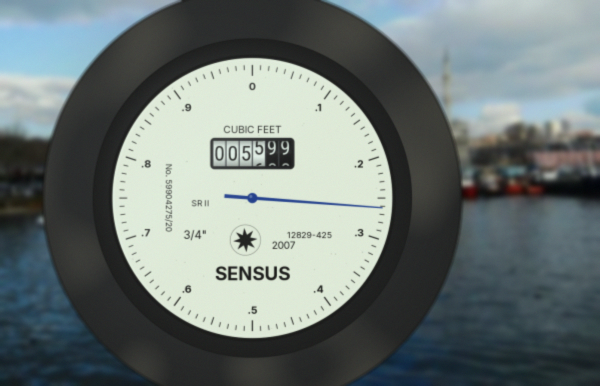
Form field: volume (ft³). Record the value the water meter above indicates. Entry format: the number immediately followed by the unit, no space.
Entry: 5599.26ft³
